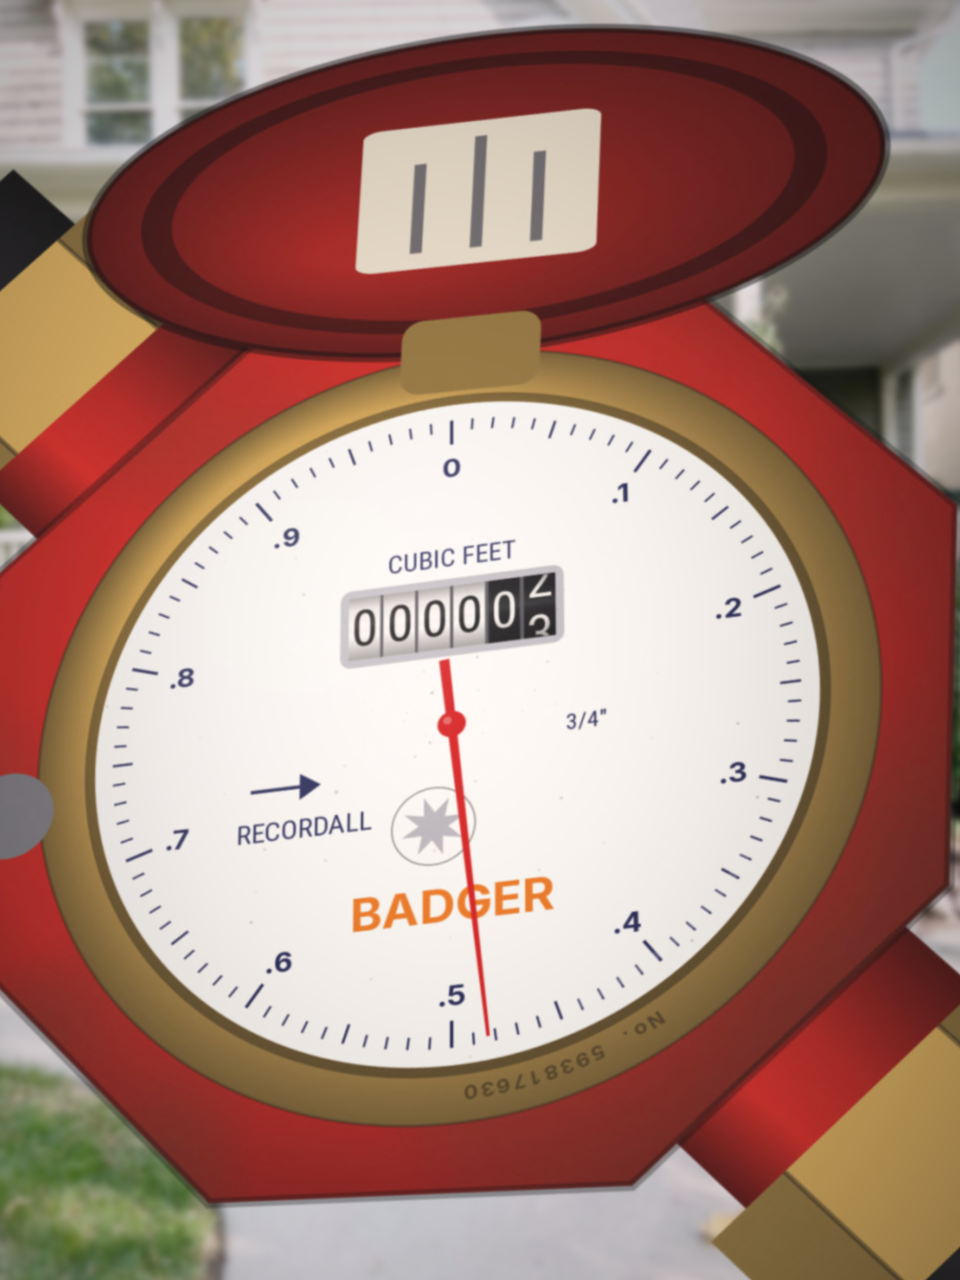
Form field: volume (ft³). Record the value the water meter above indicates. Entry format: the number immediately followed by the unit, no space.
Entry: 2.48ft³
